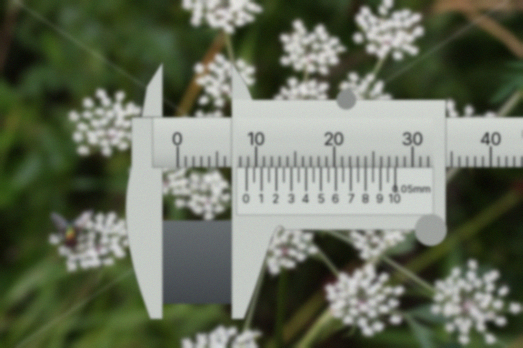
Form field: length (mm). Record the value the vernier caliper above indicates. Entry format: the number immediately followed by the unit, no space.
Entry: 8.8mm
